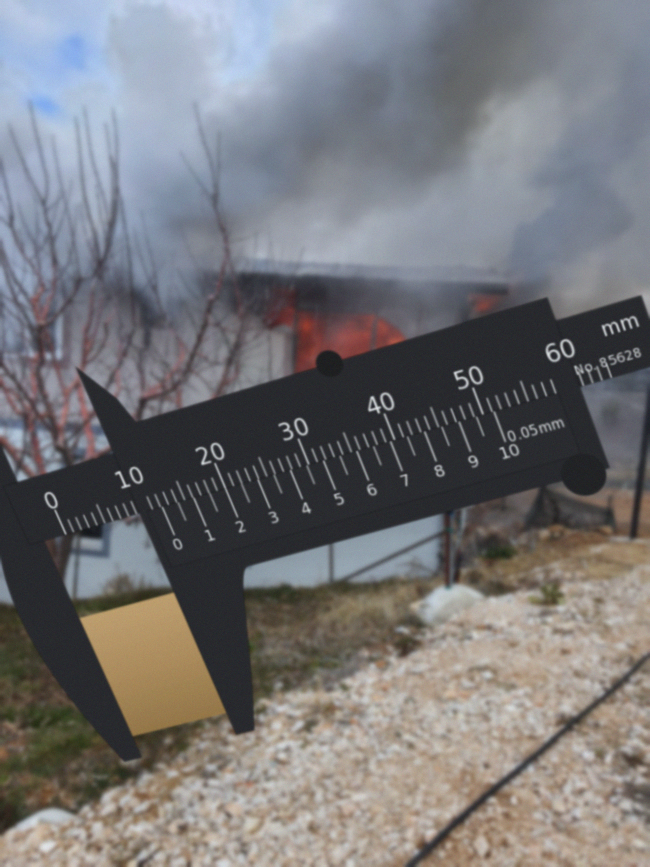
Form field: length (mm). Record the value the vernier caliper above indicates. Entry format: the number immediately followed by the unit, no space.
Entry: 12.2mm
